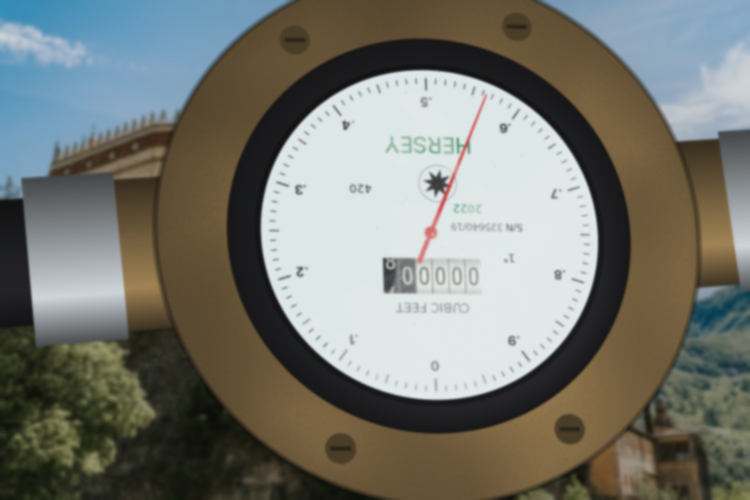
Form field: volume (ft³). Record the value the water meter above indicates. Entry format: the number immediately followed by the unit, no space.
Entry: 7.56ft³
